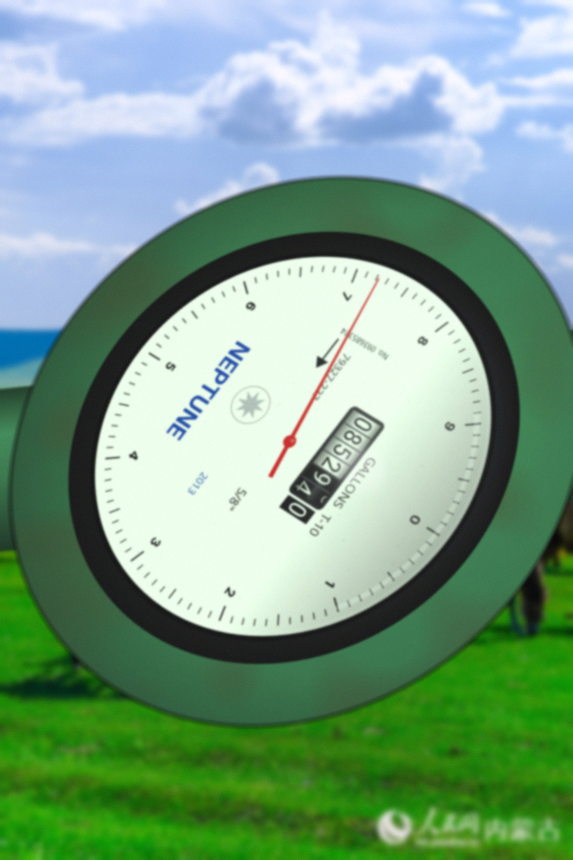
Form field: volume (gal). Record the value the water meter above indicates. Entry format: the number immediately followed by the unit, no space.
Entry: 852937.2gal
